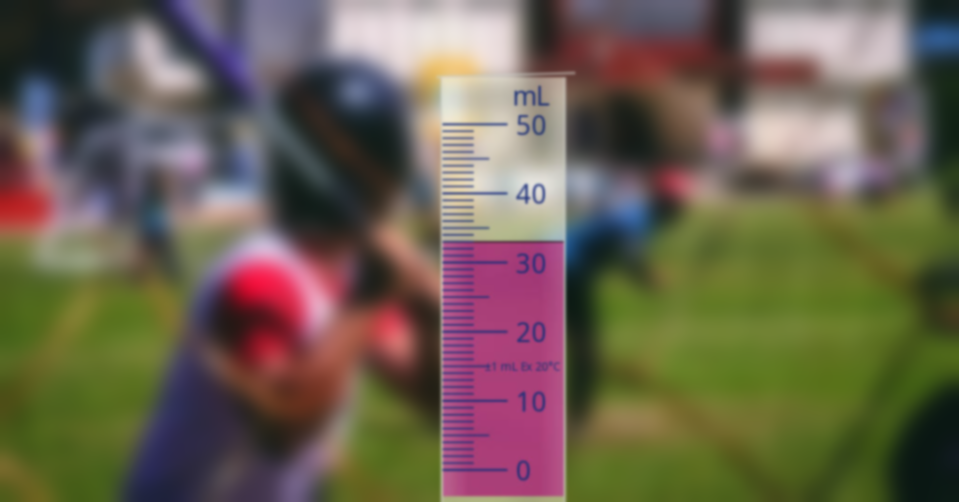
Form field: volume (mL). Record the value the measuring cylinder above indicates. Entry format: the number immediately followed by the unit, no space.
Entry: 33mL
